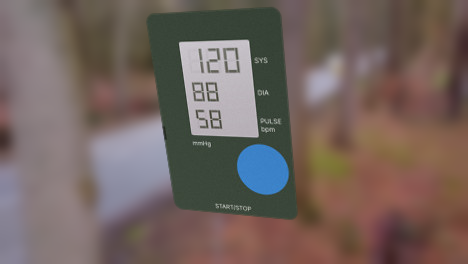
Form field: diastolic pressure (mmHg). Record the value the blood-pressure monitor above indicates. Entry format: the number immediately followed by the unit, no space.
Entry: 88mmHg
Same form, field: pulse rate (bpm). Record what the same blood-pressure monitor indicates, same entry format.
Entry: 58bpm
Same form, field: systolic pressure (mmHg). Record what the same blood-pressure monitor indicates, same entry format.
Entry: 120mmHg
